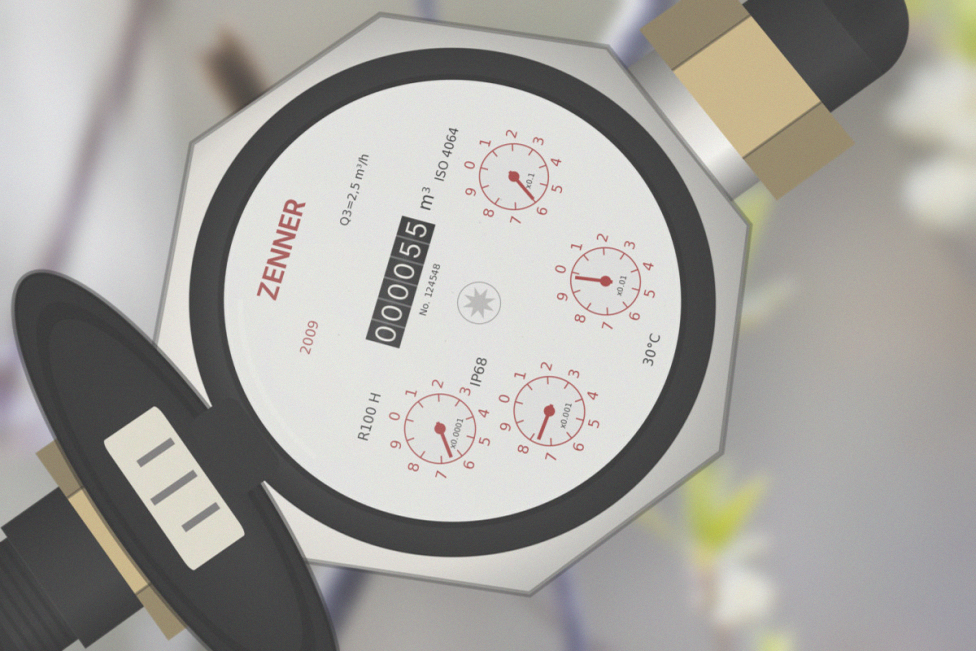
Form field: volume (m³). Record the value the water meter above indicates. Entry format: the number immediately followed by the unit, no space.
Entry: 55.5976m³
